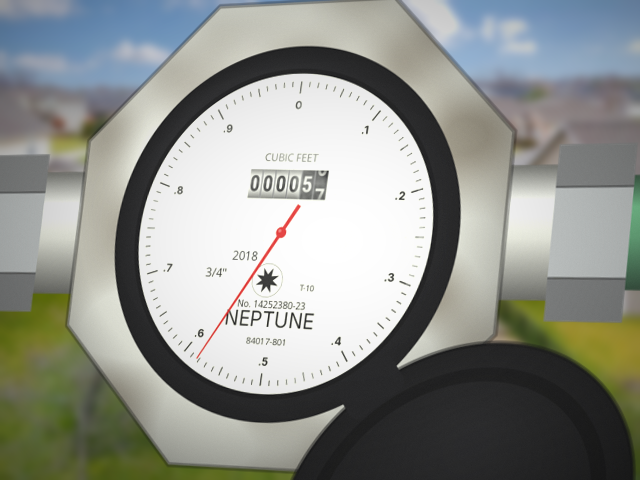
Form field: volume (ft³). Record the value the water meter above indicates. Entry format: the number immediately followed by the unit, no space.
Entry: 56.58ft³
